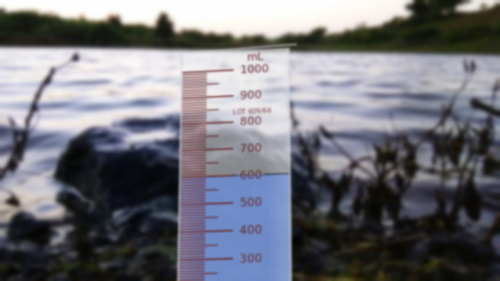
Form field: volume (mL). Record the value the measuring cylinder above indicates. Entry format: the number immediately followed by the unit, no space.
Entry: 600mL
